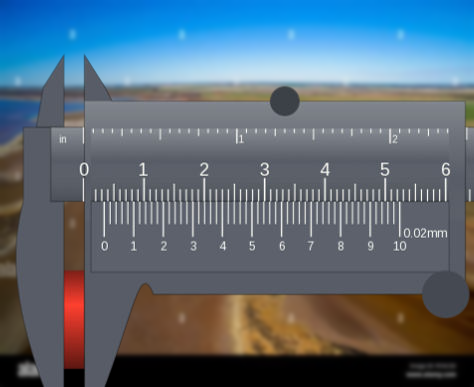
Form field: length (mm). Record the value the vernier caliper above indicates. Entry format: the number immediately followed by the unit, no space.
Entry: 3.4mm
